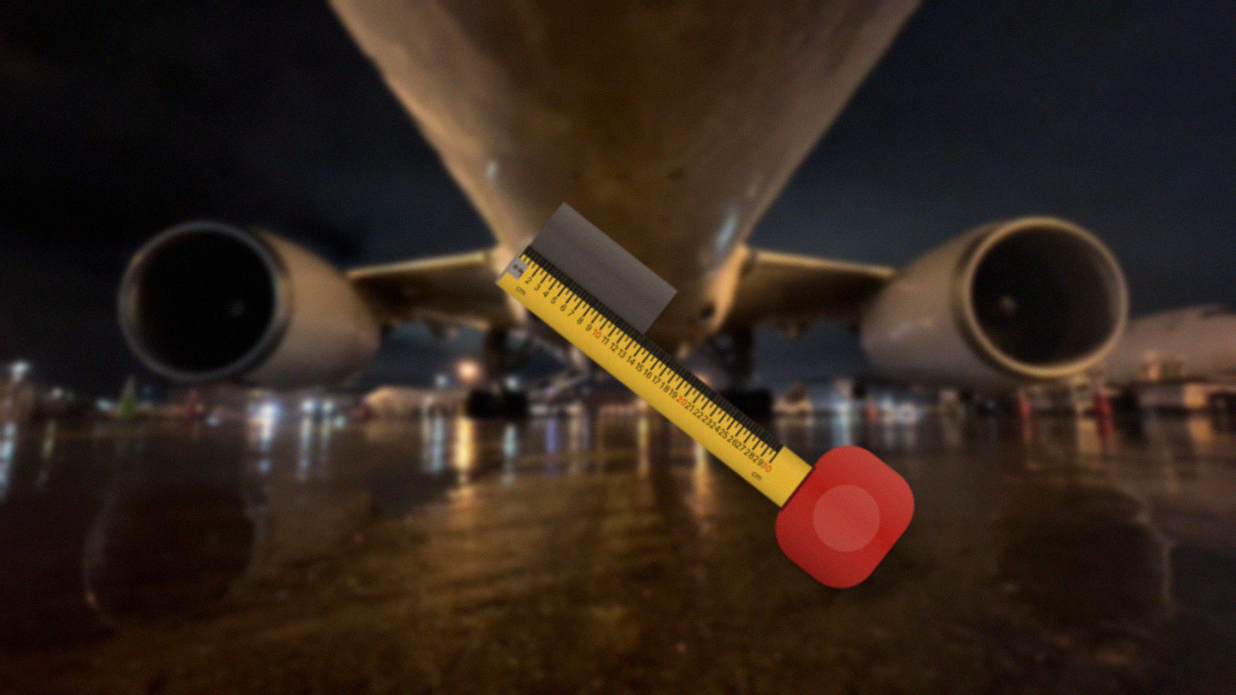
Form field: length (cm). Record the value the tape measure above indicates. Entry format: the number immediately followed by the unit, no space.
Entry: 13.5cm
